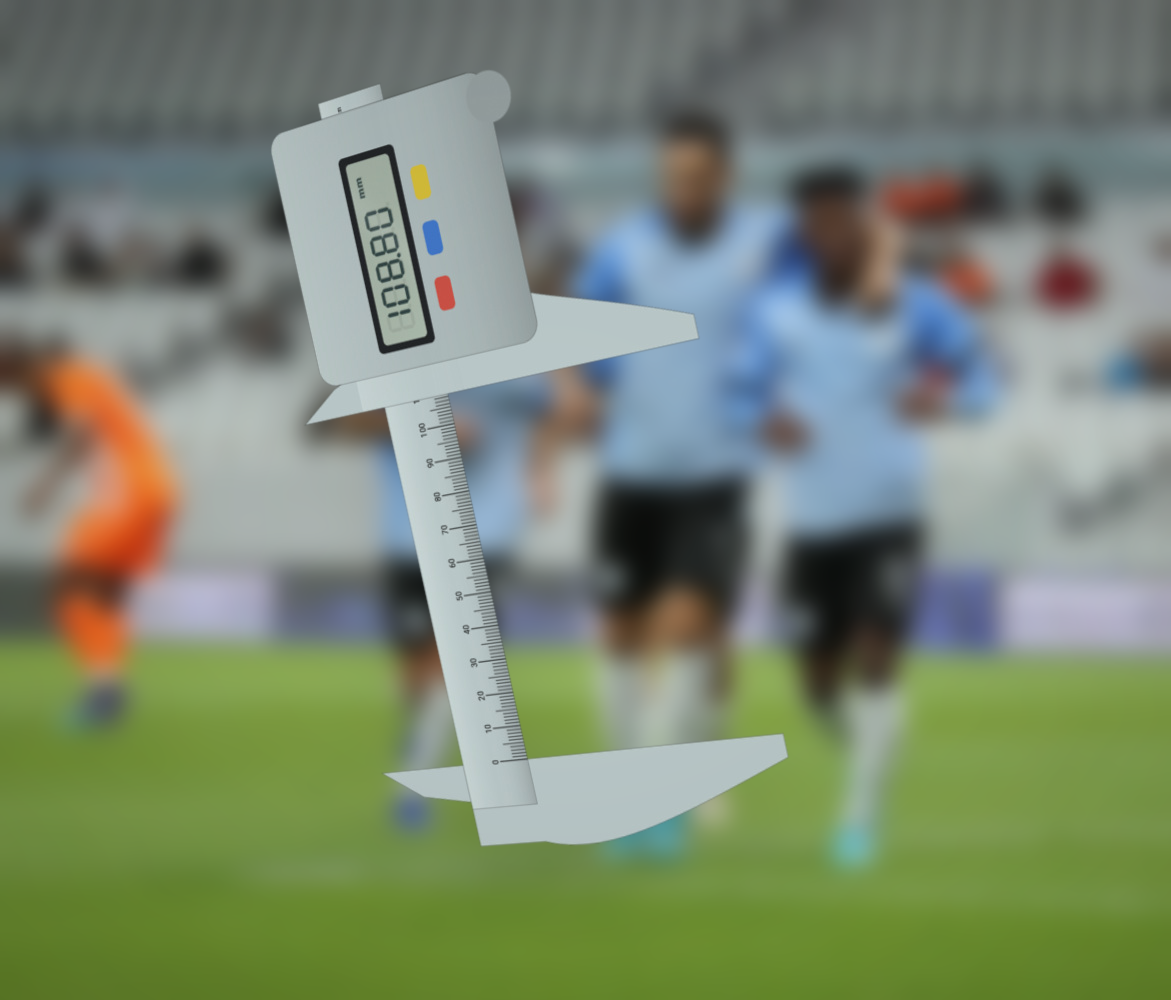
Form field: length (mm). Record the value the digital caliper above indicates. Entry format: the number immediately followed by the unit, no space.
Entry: 108.80mm
